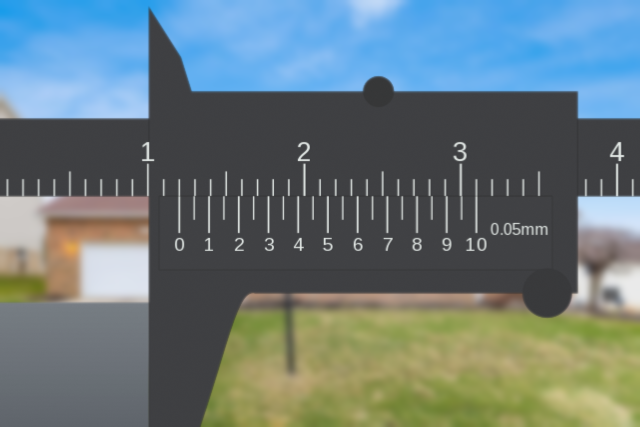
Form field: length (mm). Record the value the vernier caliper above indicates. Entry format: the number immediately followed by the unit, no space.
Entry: 12.0mm
